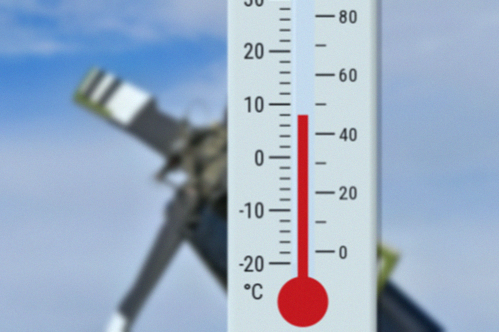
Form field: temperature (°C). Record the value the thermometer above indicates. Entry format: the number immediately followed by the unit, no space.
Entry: 8°C
